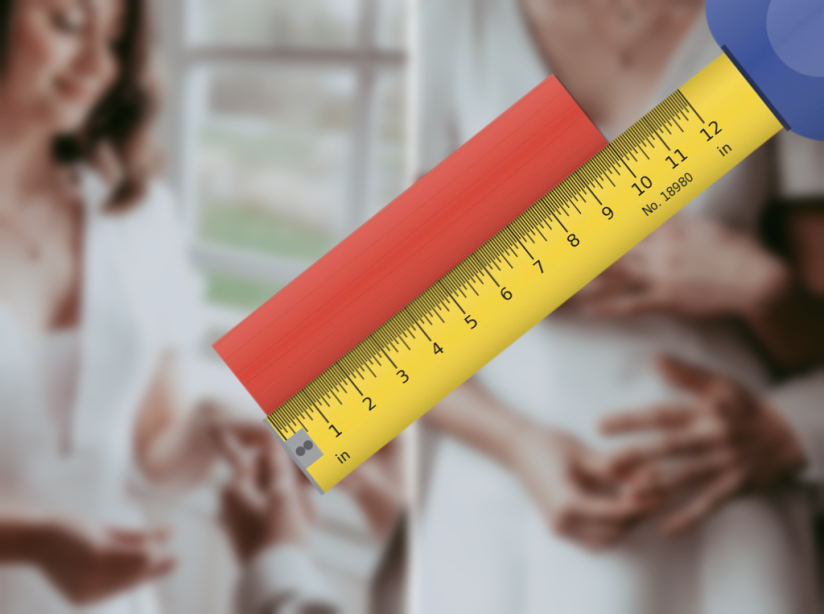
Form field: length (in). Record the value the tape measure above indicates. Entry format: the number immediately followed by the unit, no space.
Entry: 10in
